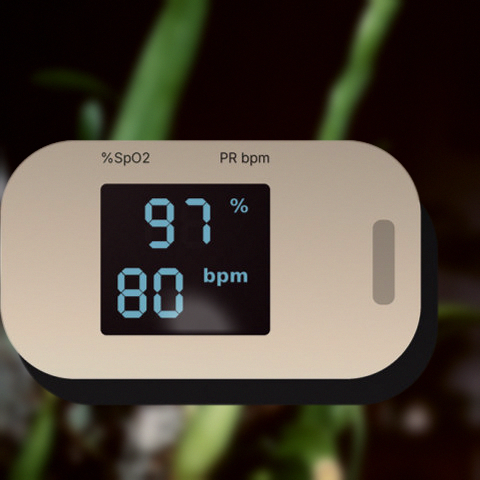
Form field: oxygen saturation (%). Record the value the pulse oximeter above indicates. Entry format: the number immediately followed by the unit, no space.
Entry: 97%
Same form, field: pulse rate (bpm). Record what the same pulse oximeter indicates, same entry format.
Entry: 80bpm
